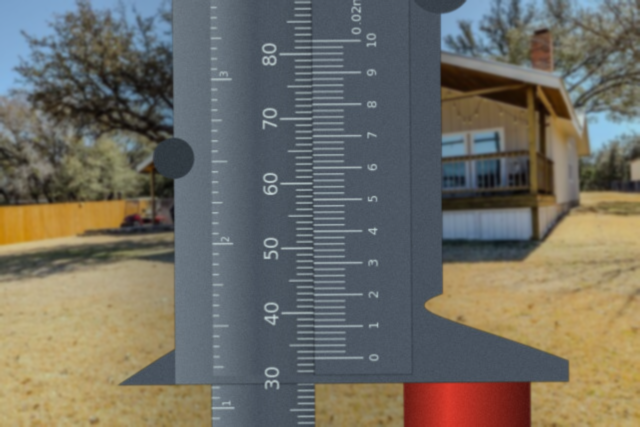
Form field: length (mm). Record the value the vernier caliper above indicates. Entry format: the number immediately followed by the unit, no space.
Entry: 33.0mm
